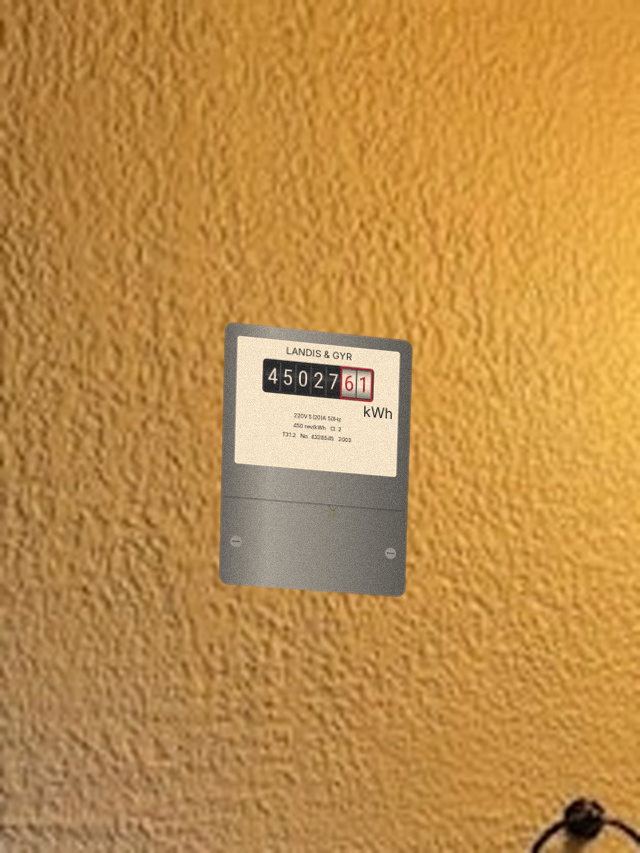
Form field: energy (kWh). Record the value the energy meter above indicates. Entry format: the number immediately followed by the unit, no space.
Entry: 45027.61kWh
